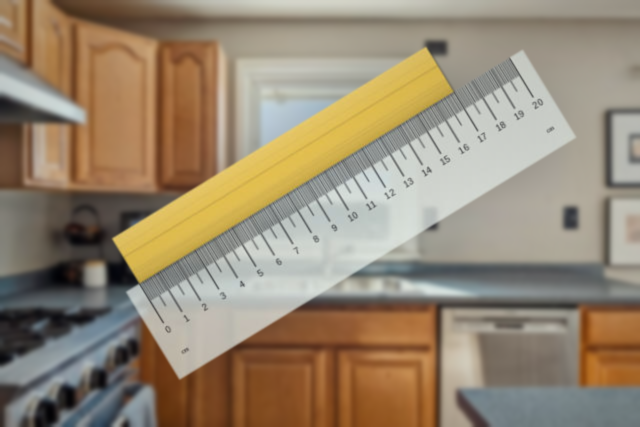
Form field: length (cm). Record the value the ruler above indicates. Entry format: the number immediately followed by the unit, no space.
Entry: 17cm
